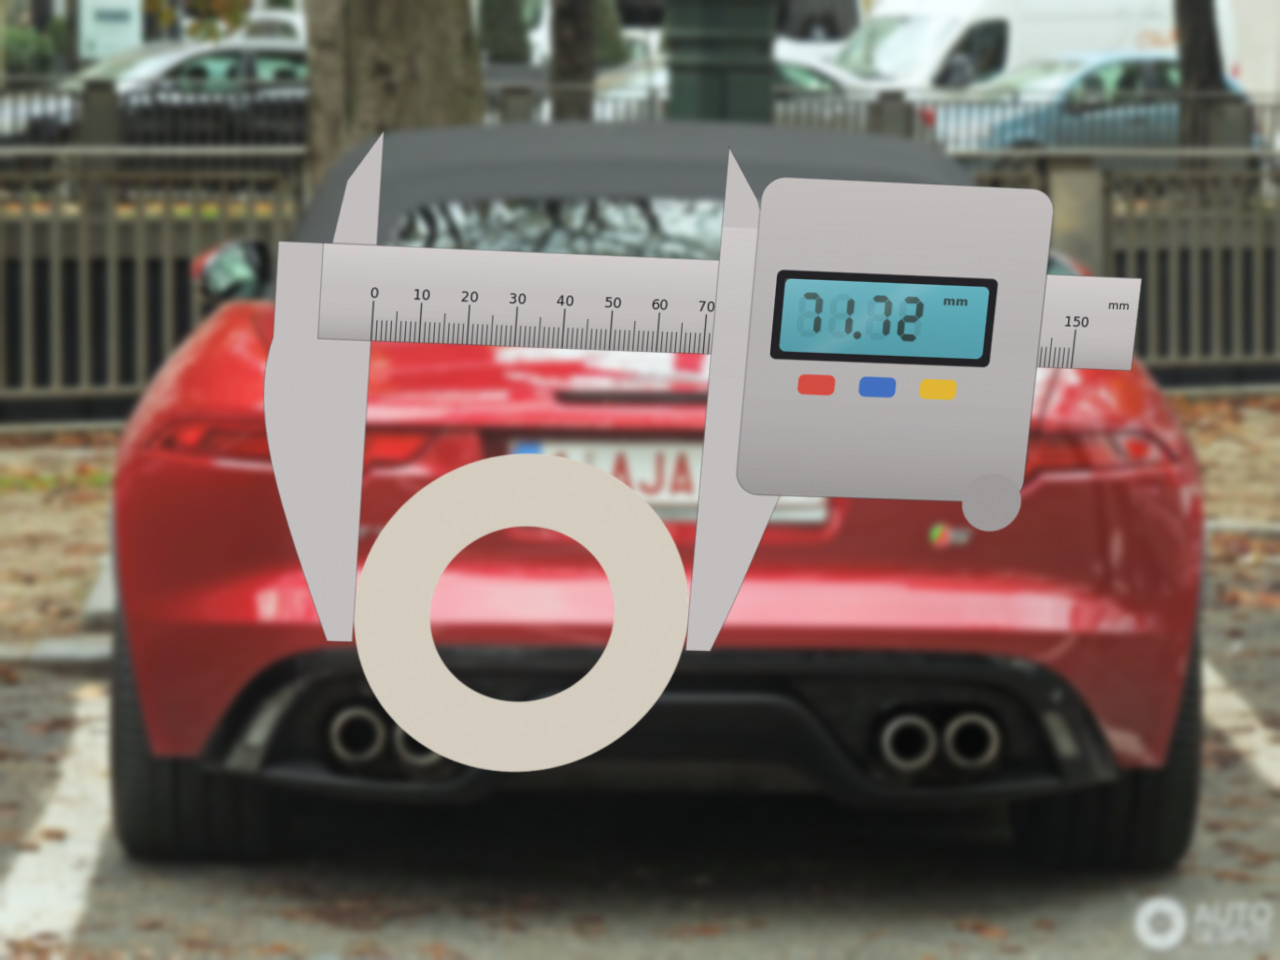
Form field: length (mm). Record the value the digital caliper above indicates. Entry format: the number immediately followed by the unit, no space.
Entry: 71.72mm
